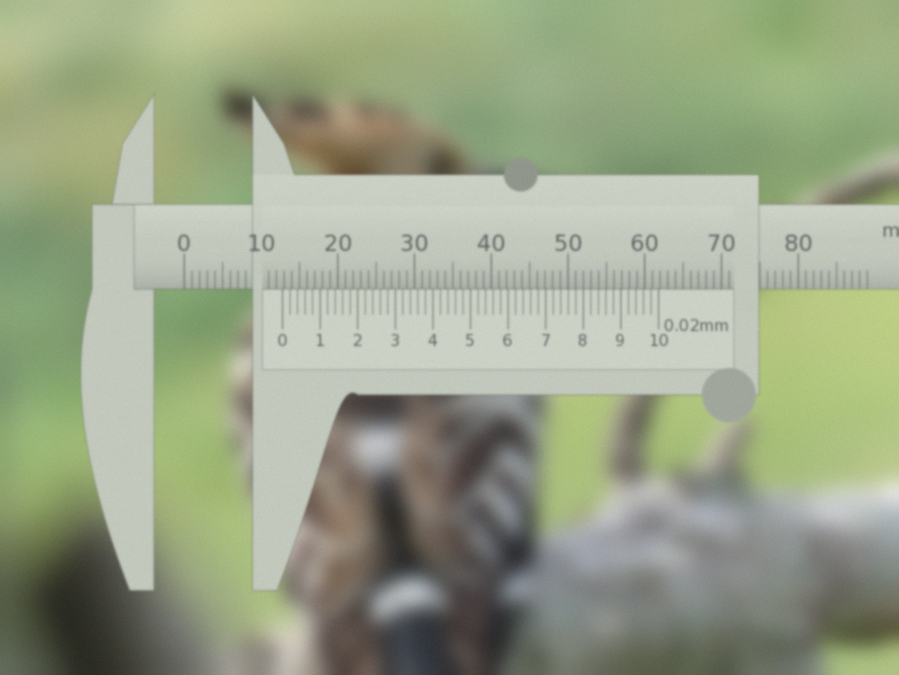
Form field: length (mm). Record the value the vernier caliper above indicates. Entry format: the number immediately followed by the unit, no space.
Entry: 12.8mm
